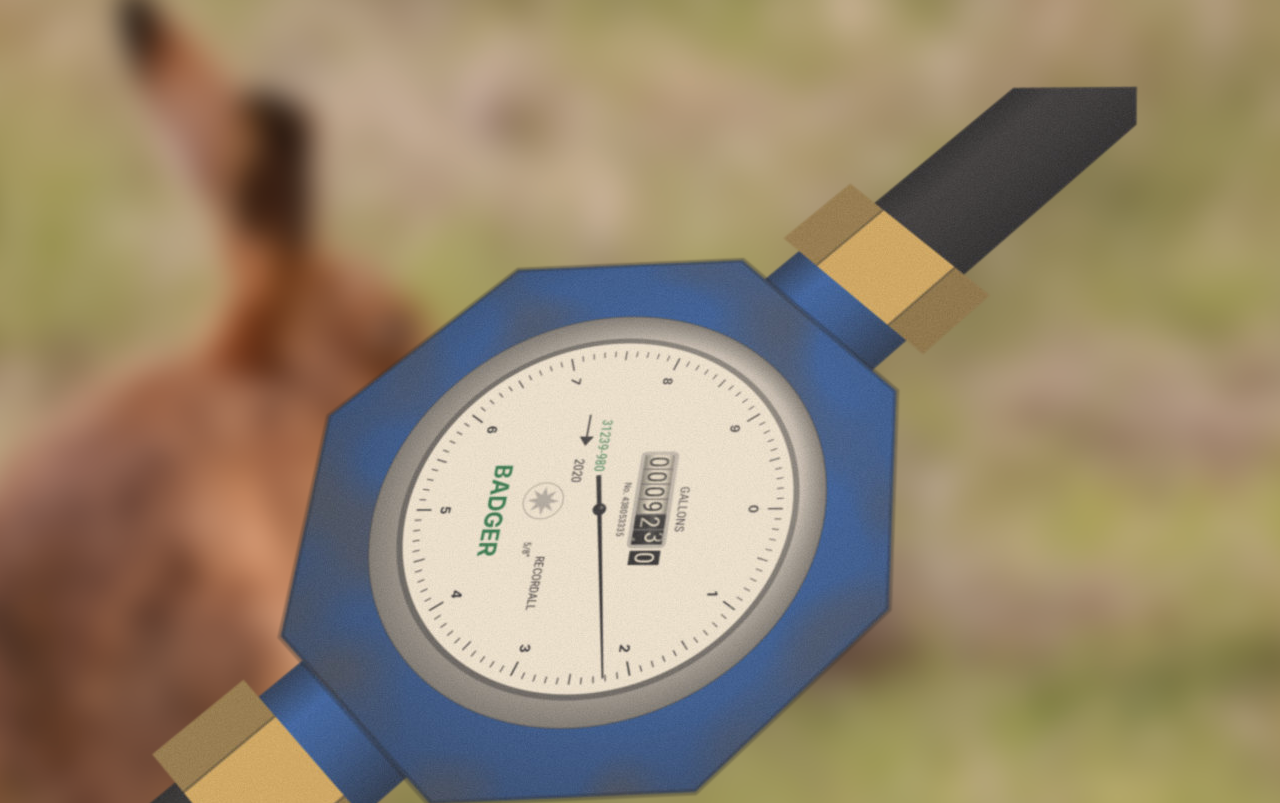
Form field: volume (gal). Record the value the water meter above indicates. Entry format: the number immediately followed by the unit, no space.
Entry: 9232.2gal
